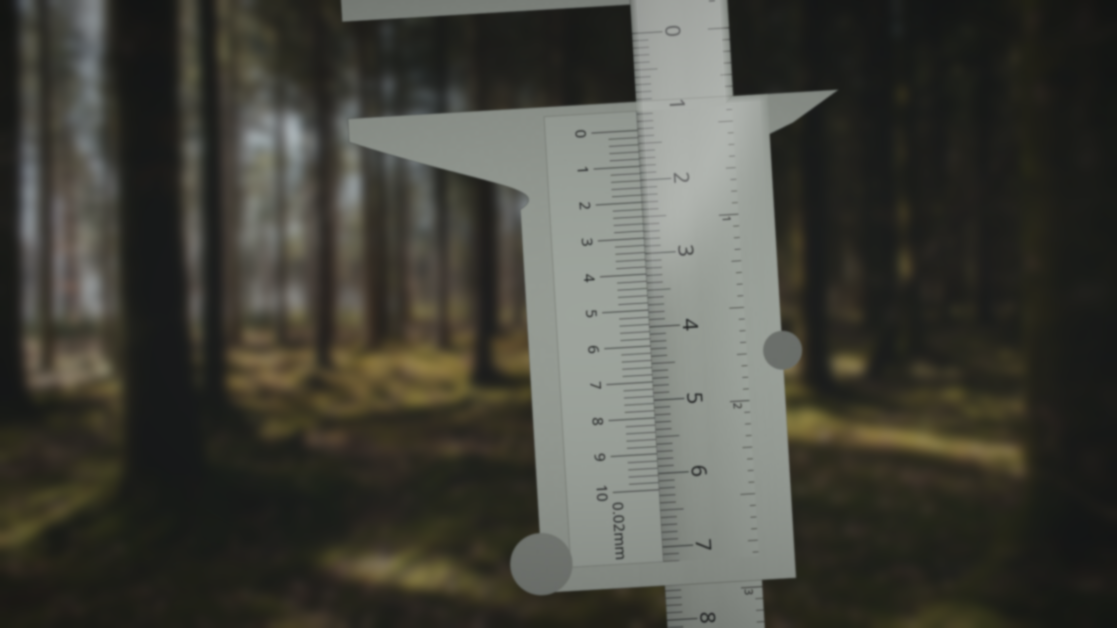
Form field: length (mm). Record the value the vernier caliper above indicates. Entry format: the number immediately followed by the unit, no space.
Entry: 13.2mm
